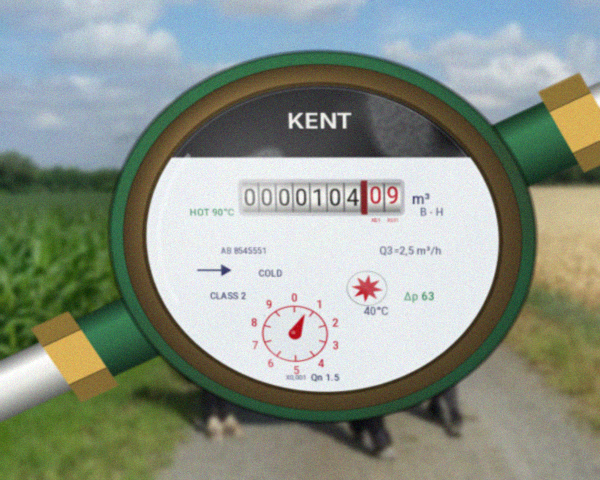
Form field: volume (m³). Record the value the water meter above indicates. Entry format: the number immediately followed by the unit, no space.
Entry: 104.090m³
